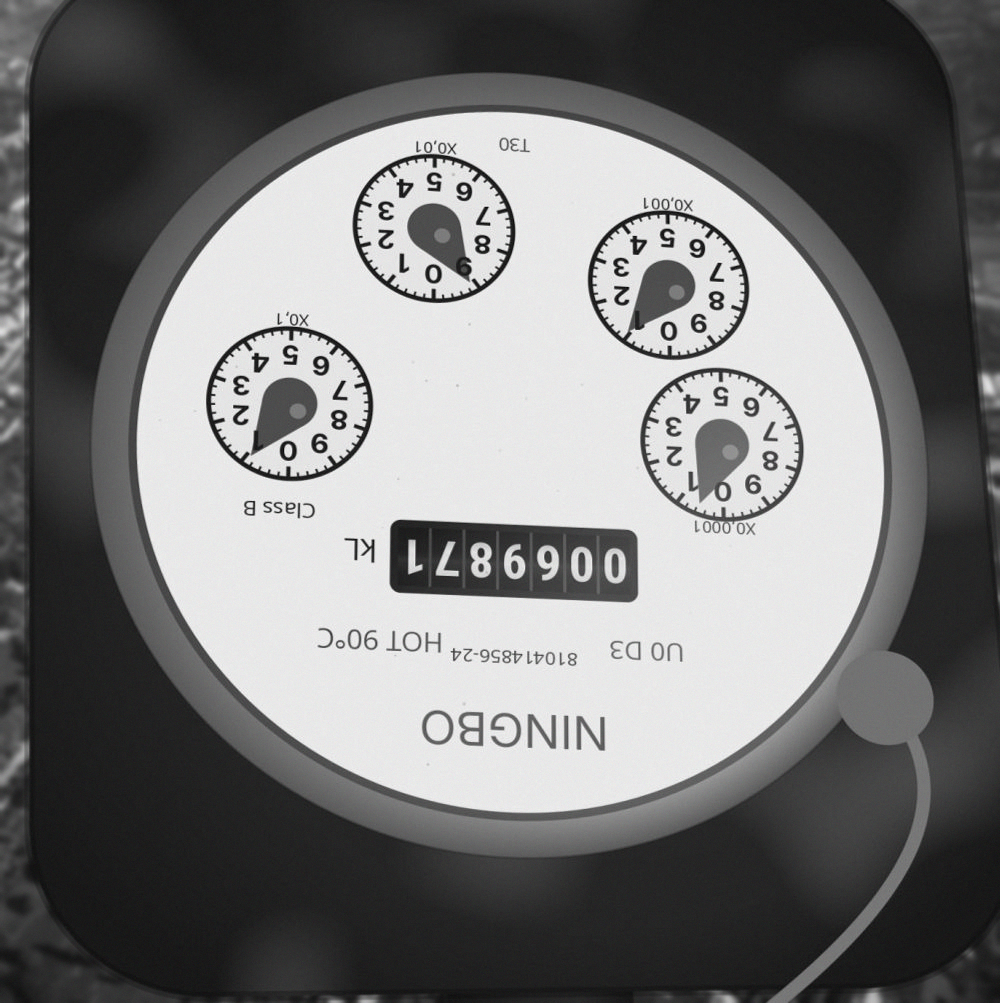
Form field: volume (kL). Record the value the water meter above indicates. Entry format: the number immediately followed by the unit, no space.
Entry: 69871.0910kL
